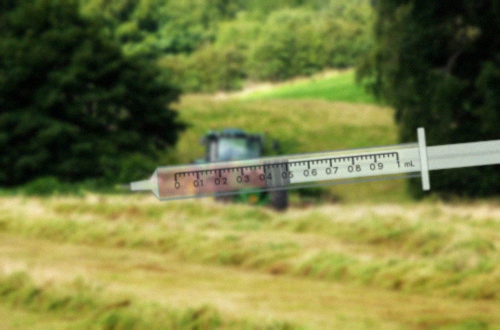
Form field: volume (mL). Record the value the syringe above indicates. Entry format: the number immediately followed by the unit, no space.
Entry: 0.4mL
